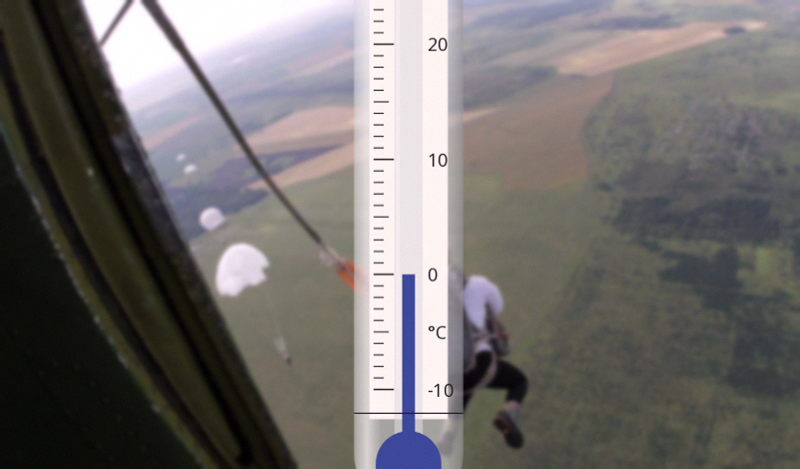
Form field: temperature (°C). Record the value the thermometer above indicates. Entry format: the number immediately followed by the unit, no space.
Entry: 0°C
